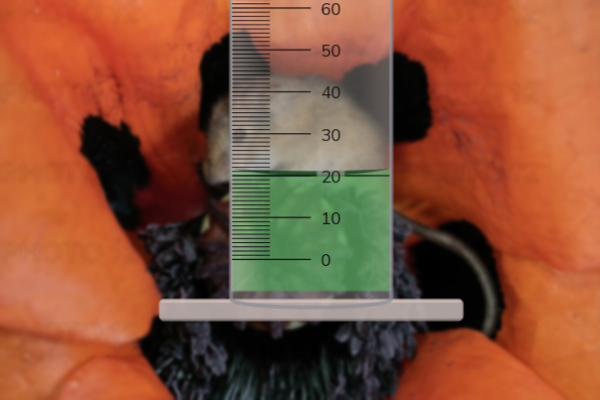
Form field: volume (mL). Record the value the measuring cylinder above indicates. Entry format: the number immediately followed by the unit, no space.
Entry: 20mL
